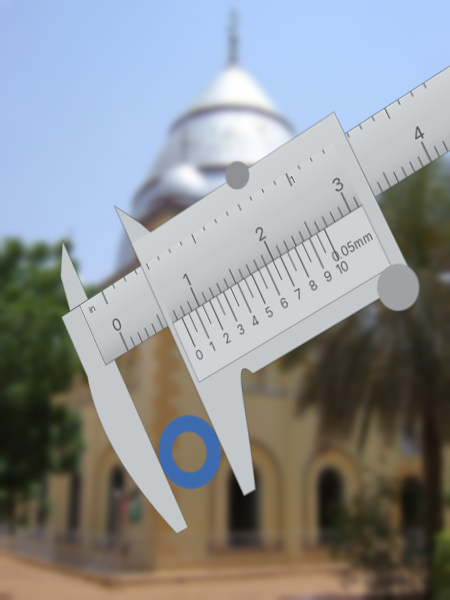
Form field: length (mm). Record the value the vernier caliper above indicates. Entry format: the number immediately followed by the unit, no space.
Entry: 7.6mm
